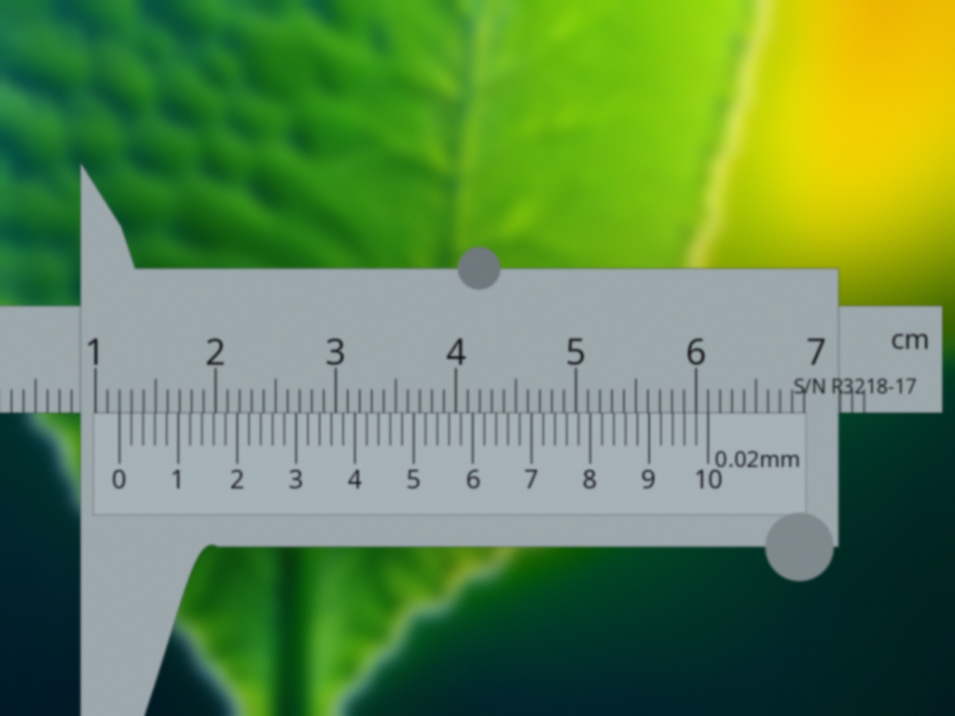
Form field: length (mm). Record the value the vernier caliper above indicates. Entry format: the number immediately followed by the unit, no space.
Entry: 12.0mm
